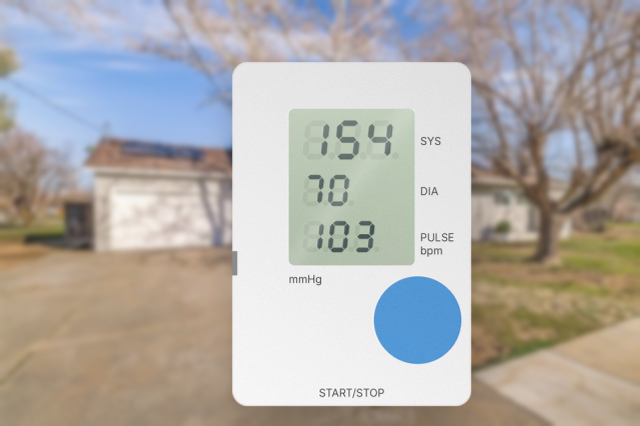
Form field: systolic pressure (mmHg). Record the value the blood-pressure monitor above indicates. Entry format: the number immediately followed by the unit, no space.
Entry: 154mmHg
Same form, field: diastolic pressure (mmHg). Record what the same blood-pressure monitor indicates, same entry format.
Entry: 70mmHg
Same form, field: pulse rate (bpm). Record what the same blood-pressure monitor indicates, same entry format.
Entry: 103bpm
